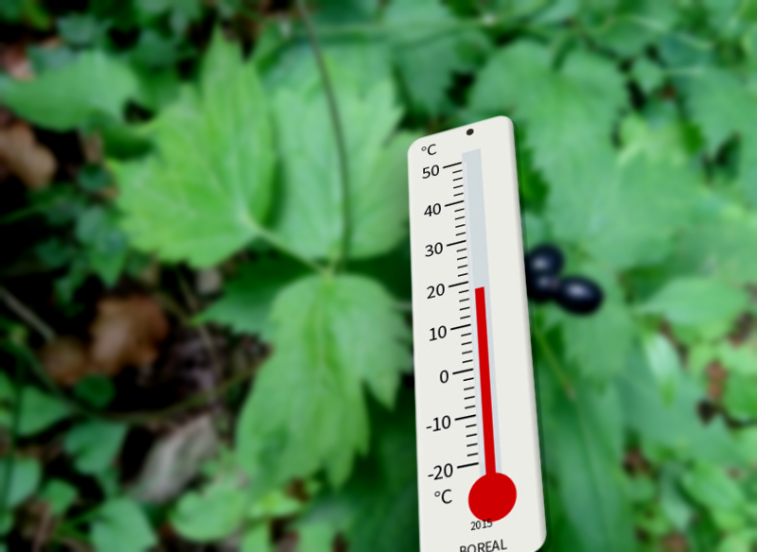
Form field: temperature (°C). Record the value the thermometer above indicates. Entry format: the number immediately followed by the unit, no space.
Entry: 18°C
